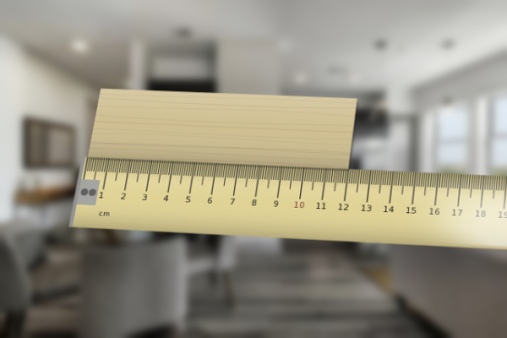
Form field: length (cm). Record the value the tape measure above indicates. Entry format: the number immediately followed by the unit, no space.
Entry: 12cm
